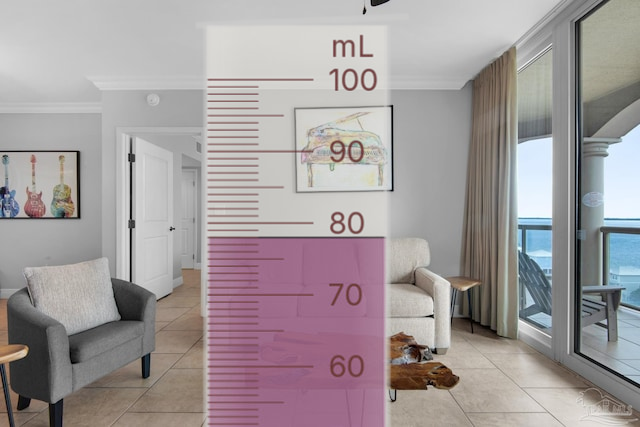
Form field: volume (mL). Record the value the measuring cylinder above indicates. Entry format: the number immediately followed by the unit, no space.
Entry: 78mL
